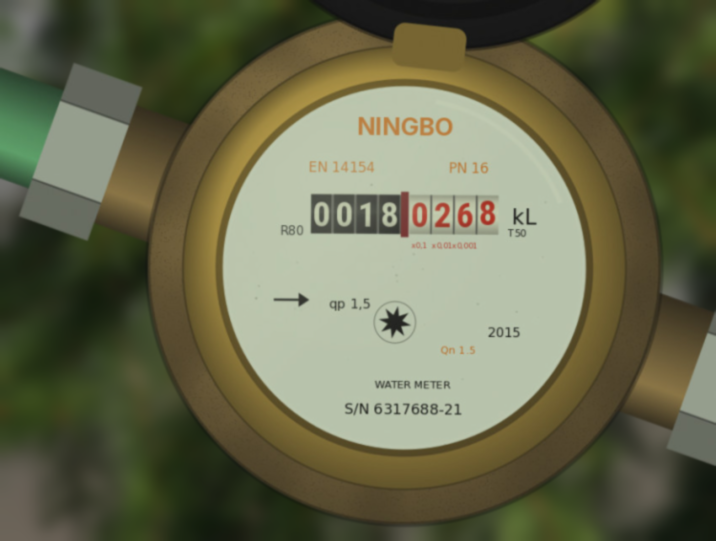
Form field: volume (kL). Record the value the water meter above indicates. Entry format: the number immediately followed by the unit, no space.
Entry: 18.0268kL
